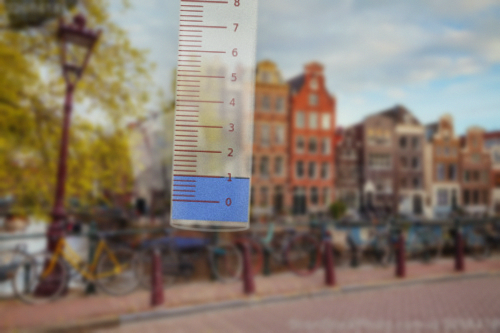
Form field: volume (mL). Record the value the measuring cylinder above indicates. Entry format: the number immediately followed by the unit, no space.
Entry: 1mL
